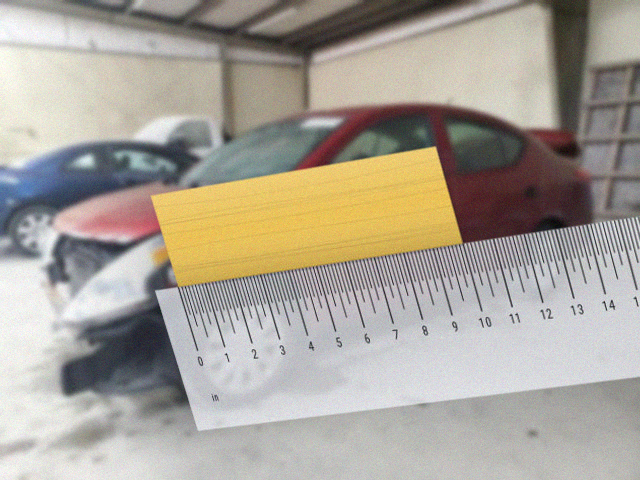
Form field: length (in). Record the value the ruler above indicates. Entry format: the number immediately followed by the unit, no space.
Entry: 10in
